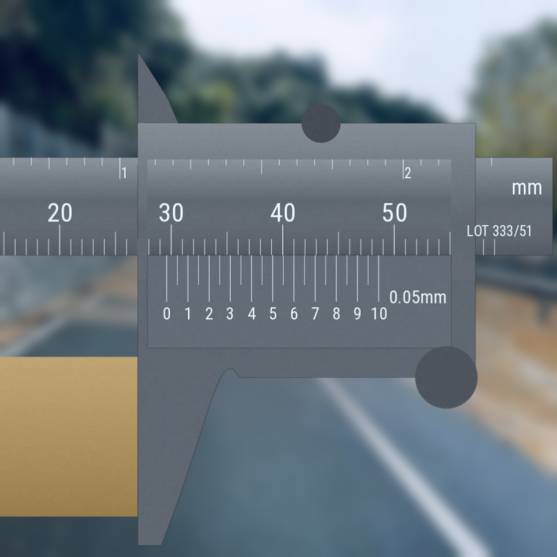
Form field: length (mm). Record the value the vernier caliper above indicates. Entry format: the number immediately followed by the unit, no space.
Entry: 29.6mm
